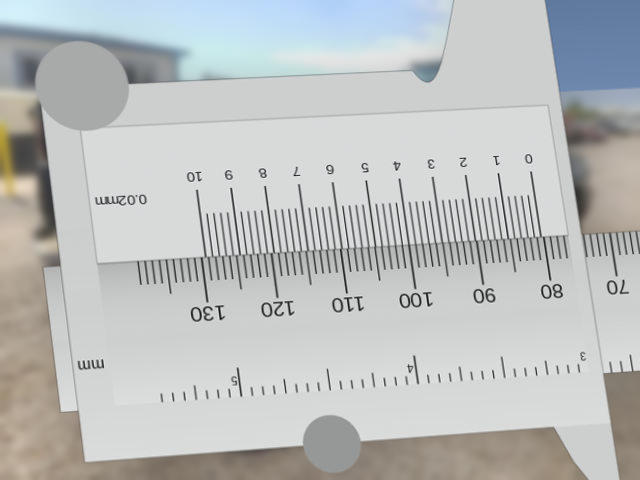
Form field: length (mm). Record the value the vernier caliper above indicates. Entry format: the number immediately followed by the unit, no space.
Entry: 80.4mm
